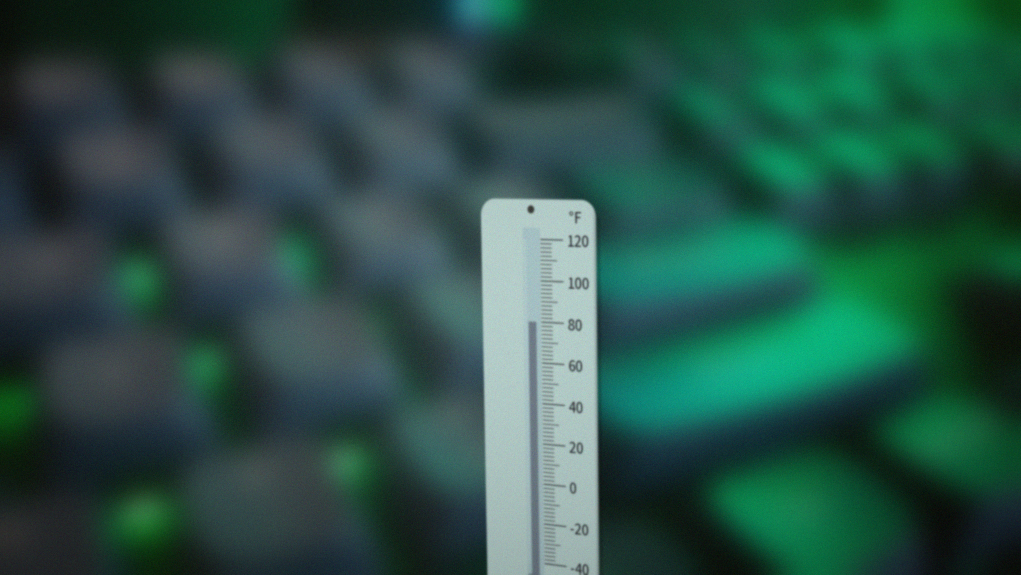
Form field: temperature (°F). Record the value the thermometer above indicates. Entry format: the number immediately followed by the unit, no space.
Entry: 80°F
